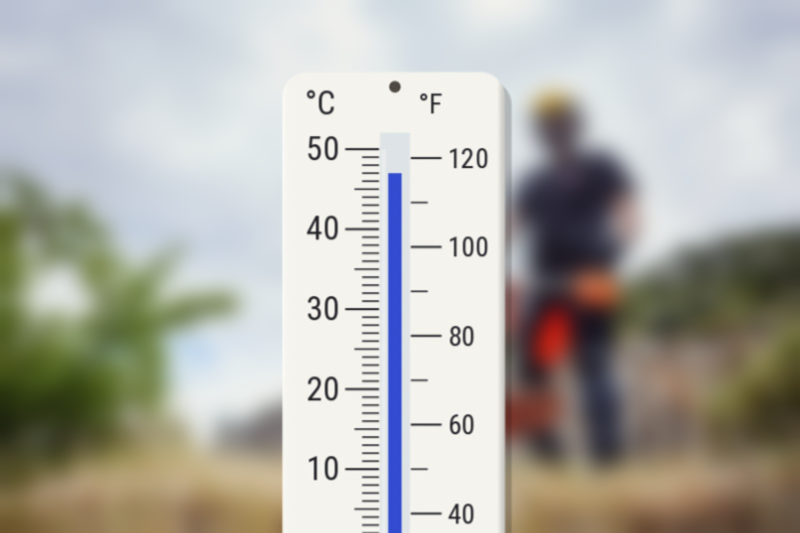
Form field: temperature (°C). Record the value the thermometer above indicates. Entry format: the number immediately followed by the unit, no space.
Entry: 47°C
